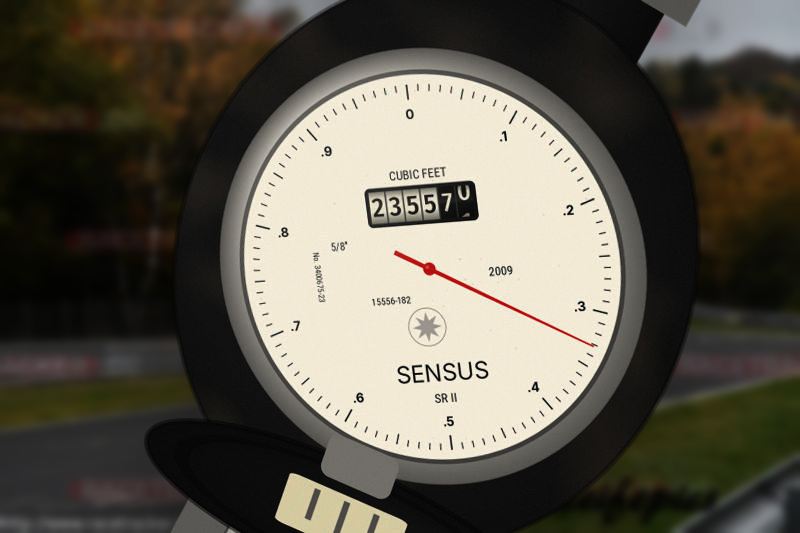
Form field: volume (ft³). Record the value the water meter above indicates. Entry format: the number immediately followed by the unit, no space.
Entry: 235570.33ft³
